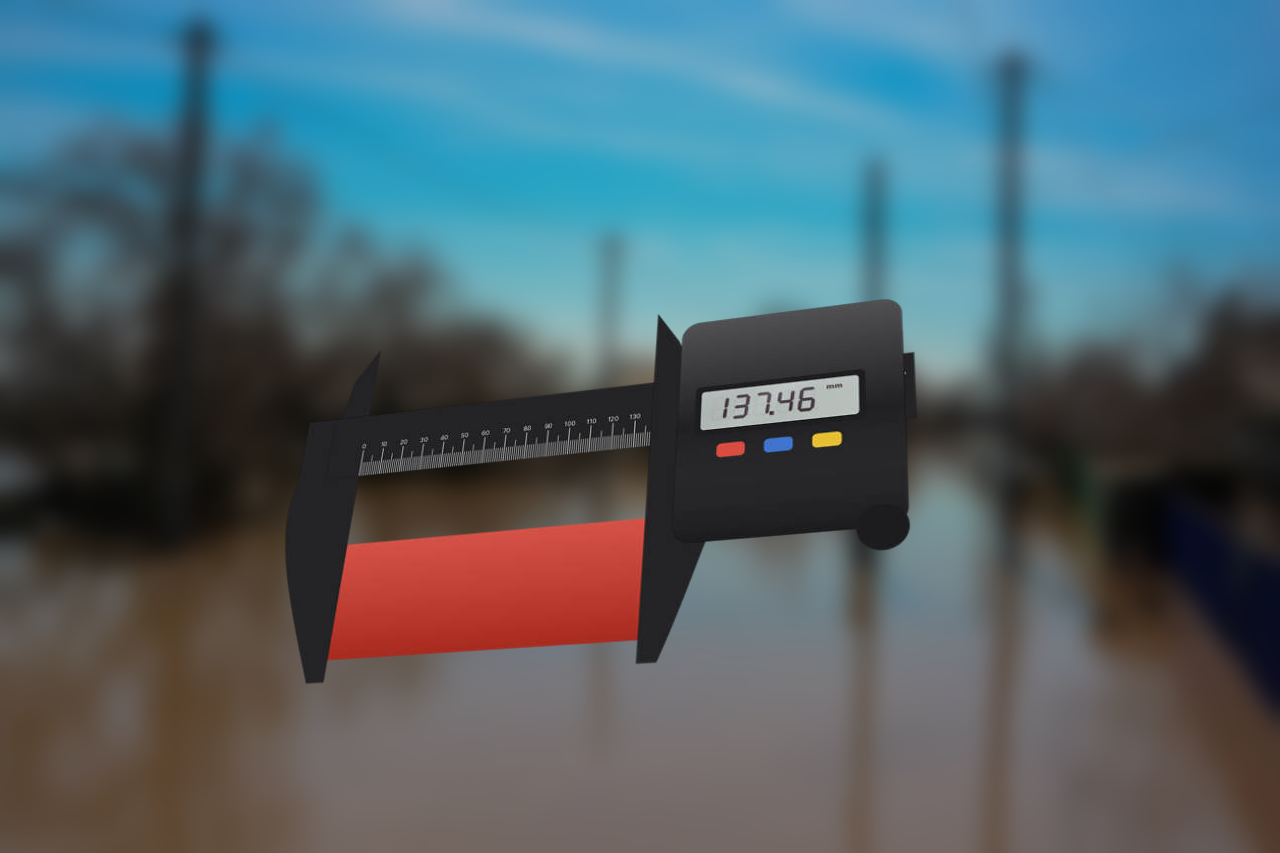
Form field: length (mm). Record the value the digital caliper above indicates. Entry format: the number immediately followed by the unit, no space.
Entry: 137.46mm
